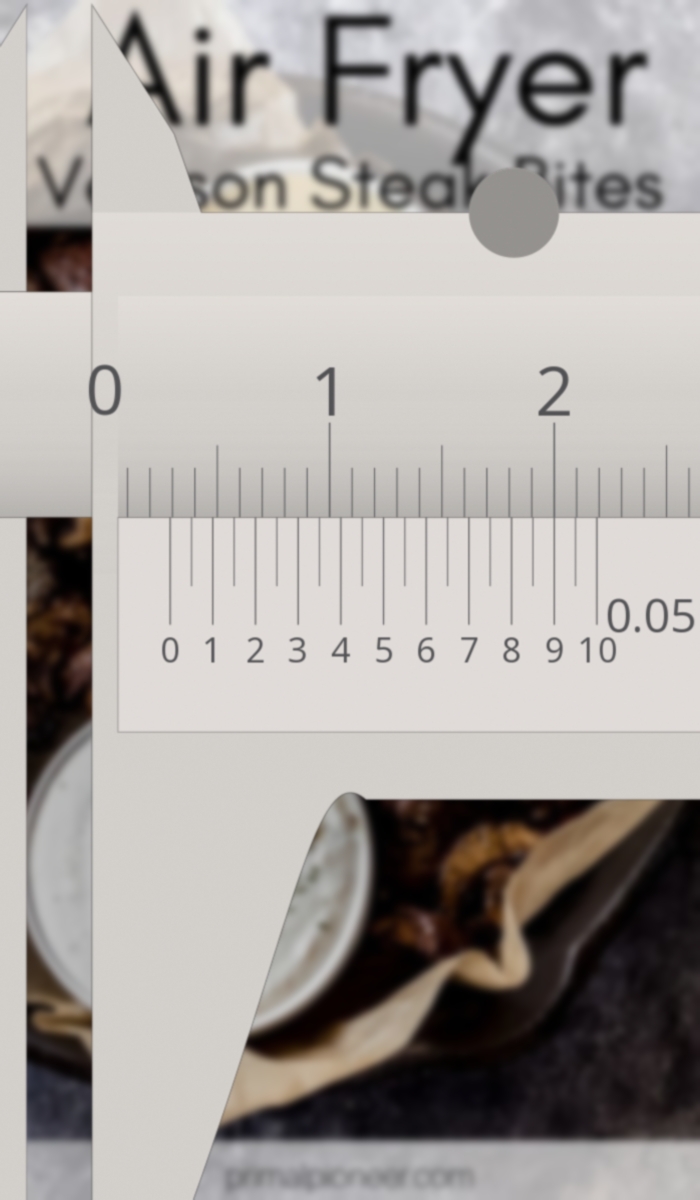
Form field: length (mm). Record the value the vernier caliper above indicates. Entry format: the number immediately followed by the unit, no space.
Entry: 2.9mm
